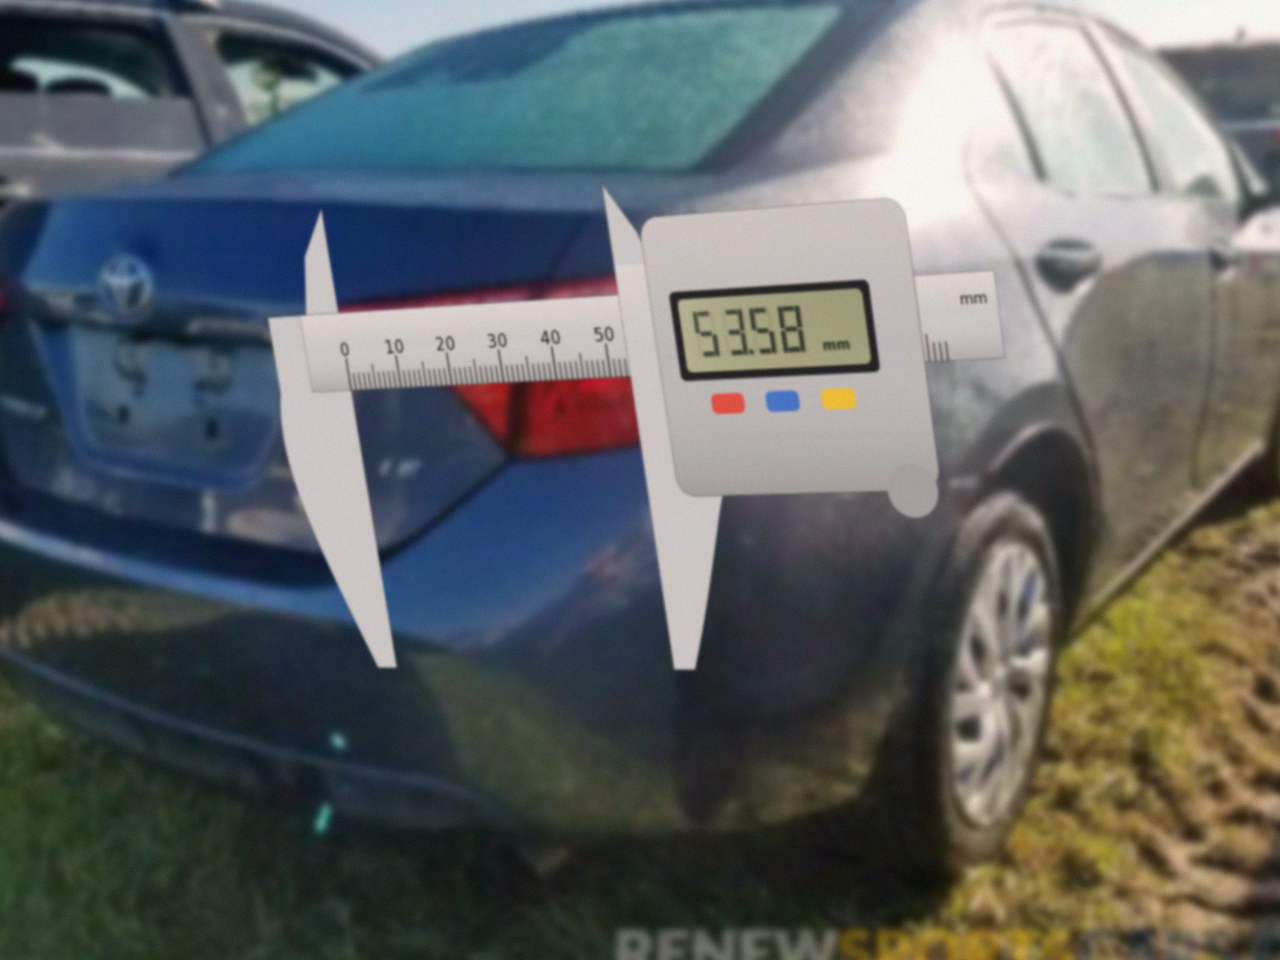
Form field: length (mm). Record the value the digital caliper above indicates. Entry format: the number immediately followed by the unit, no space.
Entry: 53.58mm
